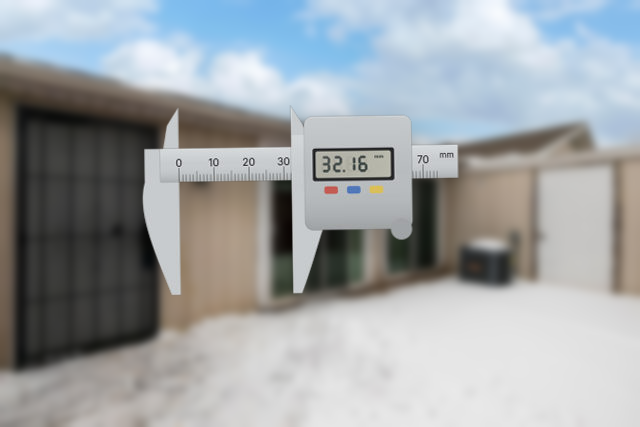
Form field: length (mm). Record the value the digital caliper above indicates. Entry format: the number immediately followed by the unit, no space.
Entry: 32.16mm
